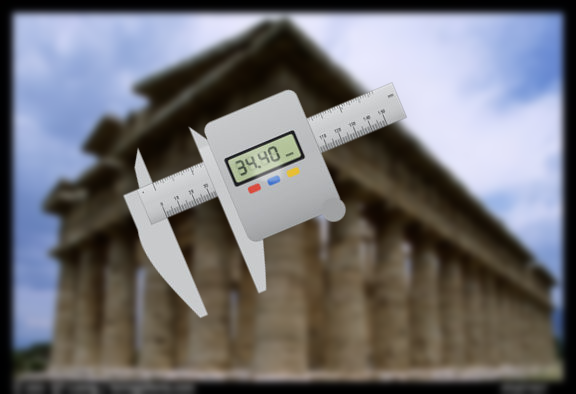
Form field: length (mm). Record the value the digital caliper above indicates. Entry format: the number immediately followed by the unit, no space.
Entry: 34.40mm
